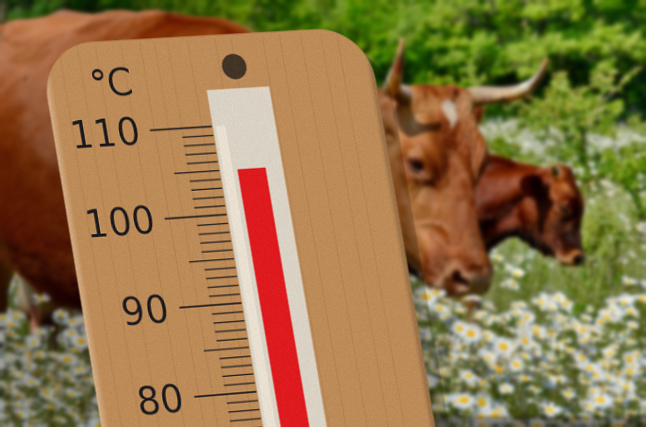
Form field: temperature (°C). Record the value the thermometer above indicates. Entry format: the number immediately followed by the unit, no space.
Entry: 105°C
